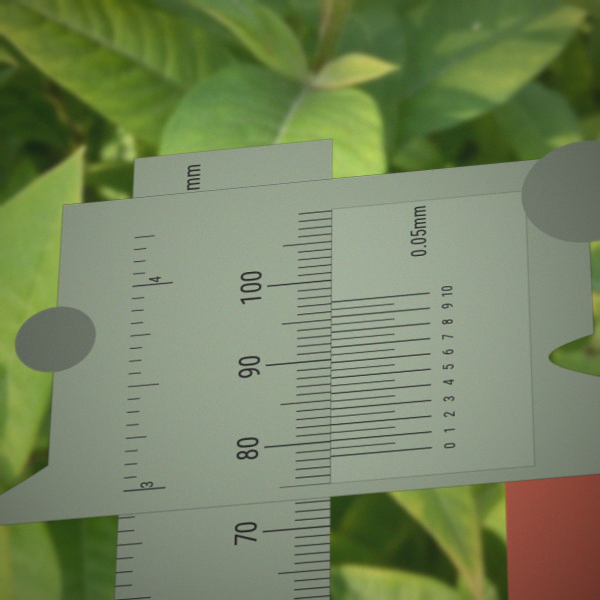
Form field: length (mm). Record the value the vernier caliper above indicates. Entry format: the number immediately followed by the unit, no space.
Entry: 78.2mm
